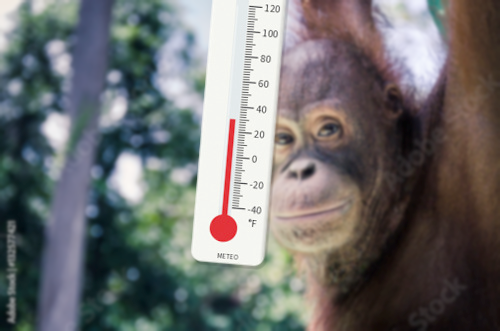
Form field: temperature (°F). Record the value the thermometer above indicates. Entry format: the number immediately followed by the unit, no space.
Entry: 30°F
